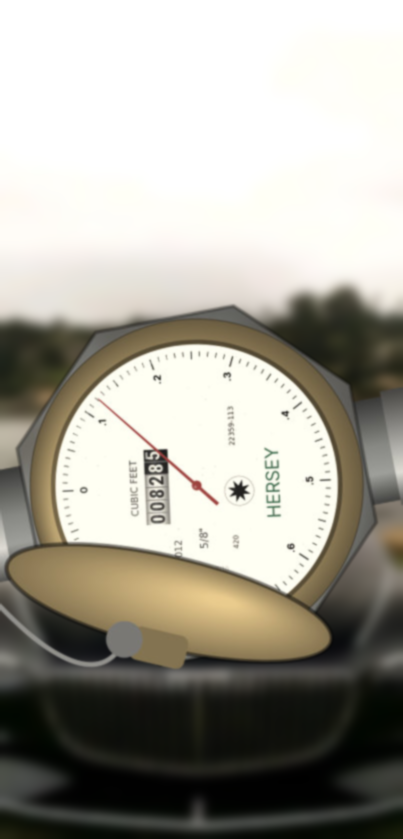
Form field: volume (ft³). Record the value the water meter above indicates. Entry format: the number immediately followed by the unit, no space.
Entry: 8285.12ft³
